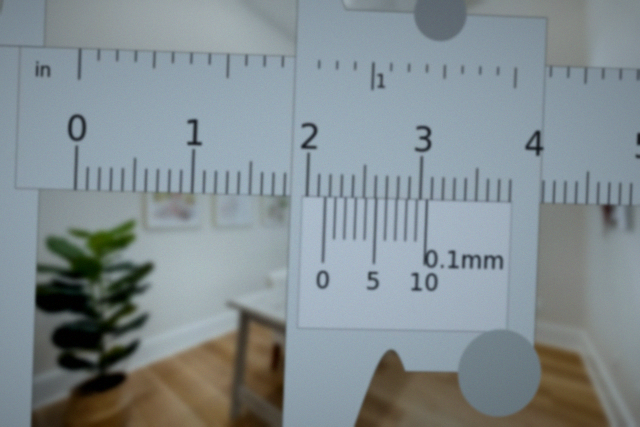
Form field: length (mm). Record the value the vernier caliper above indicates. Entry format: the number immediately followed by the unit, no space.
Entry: 21.6mm
